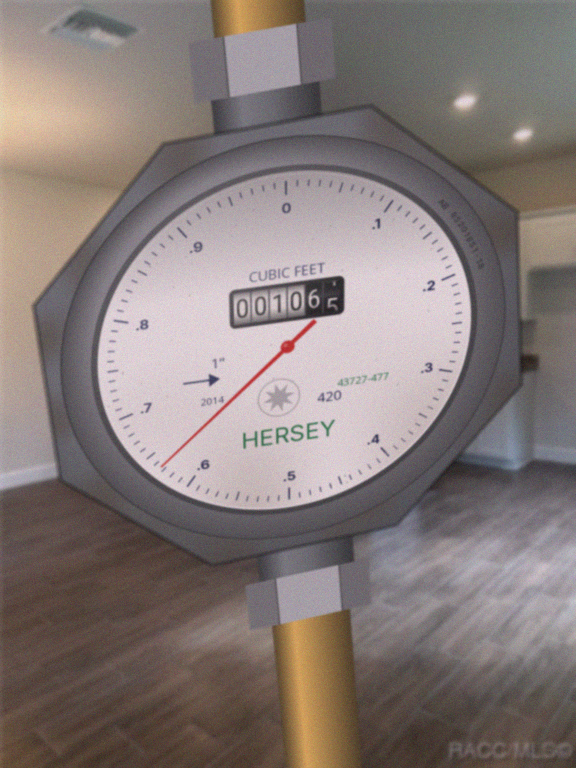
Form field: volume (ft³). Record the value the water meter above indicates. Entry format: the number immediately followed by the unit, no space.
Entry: 1064.63ft³
